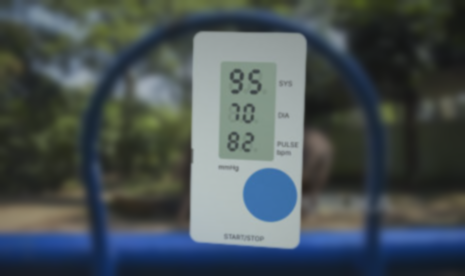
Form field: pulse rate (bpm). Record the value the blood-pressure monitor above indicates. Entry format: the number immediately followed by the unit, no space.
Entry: 82bpm
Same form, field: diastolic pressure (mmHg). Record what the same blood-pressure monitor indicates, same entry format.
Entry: 70mmHg
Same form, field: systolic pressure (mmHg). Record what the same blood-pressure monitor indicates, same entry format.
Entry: 95mmHg
